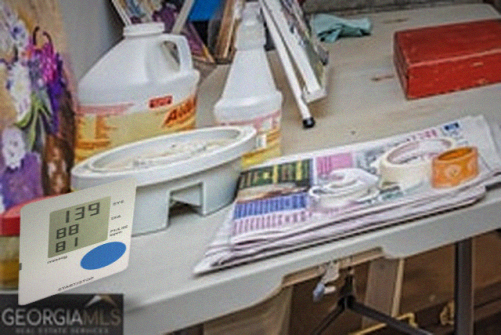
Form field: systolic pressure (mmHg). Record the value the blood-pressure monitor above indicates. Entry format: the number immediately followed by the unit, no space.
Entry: 139mmHg
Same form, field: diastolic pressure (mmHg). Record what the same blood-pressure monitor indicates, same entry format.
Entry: 88mmHg
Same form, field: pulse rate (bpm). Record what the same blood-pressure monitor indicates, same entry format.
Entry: 81bpm
